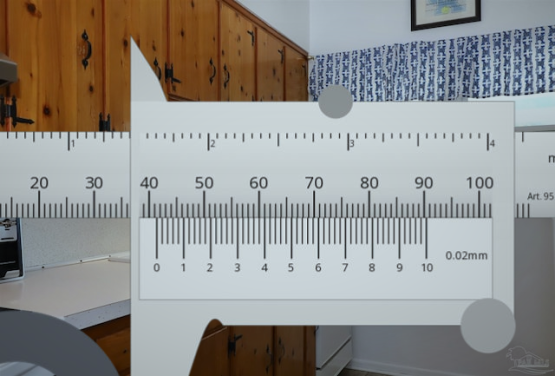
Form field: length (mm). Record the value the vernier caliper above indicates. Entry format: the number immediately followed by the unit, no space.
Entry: 41.4mm
